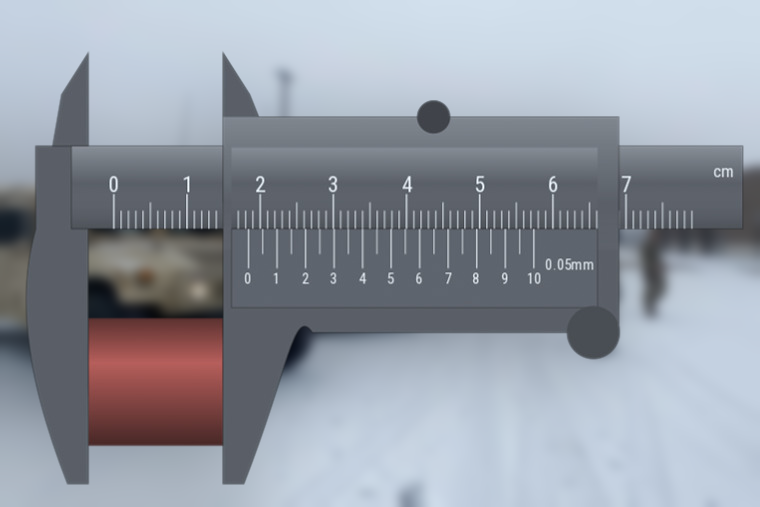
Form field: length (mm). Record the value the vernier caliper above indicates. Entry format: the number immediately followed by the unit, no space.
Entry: 18.4mm
